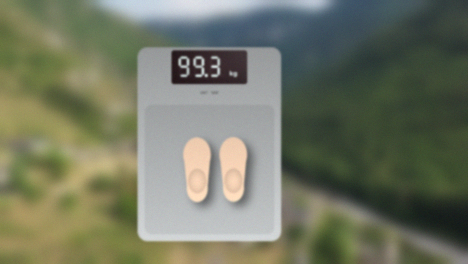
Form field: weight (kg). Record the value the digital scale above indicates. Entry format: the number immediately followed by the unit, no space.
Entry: 99.3kg
